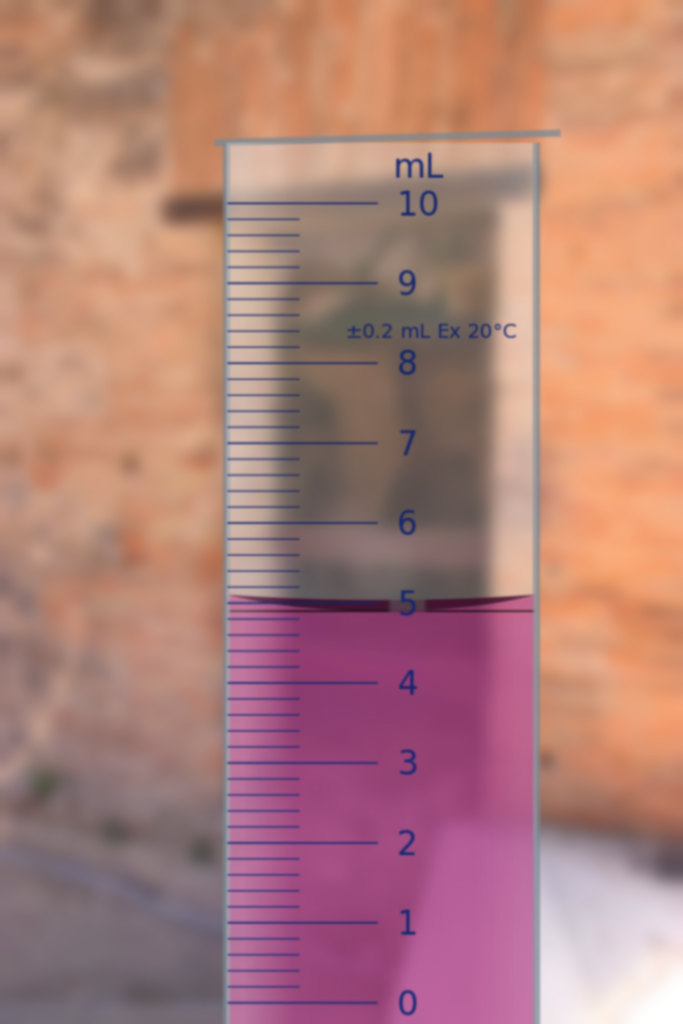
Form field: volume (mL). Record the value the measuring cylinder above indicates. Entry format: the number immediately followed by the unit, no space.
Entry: 4.9mL
